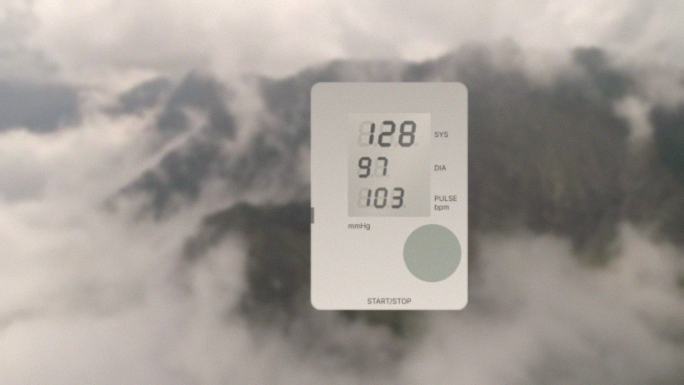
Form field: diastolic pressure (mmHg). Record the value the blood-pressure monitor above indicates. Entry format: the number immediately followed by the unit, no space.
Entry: 97mmHg
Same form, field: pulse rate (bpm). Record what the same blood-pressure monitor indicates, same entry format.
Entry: 103bpm
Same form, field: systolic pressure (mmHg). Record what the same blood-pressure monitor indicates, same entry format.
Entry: 128mmHg
